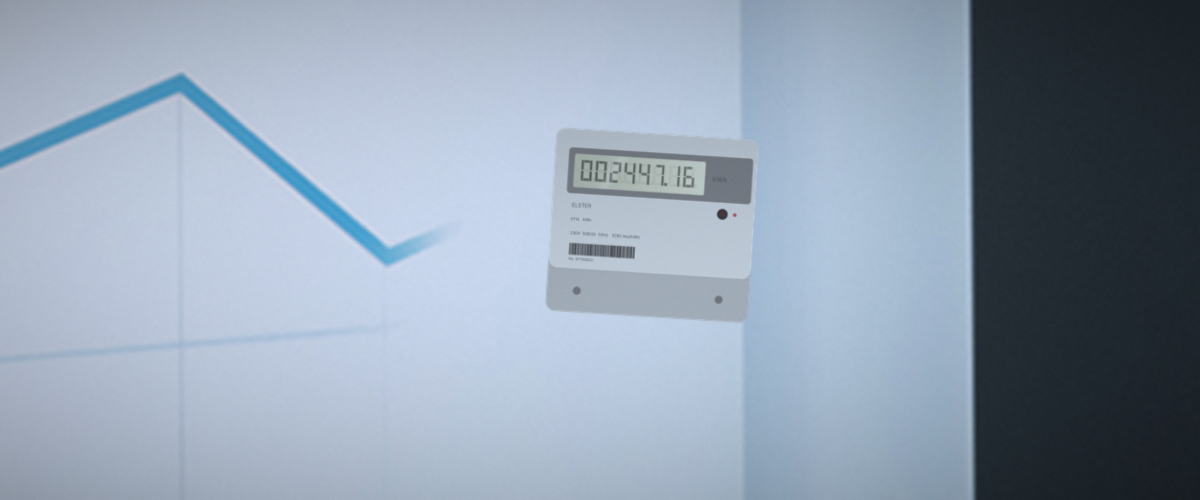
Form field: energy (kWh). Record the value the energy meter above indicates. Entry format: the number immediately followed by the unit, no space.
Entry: 2447.16kWh
